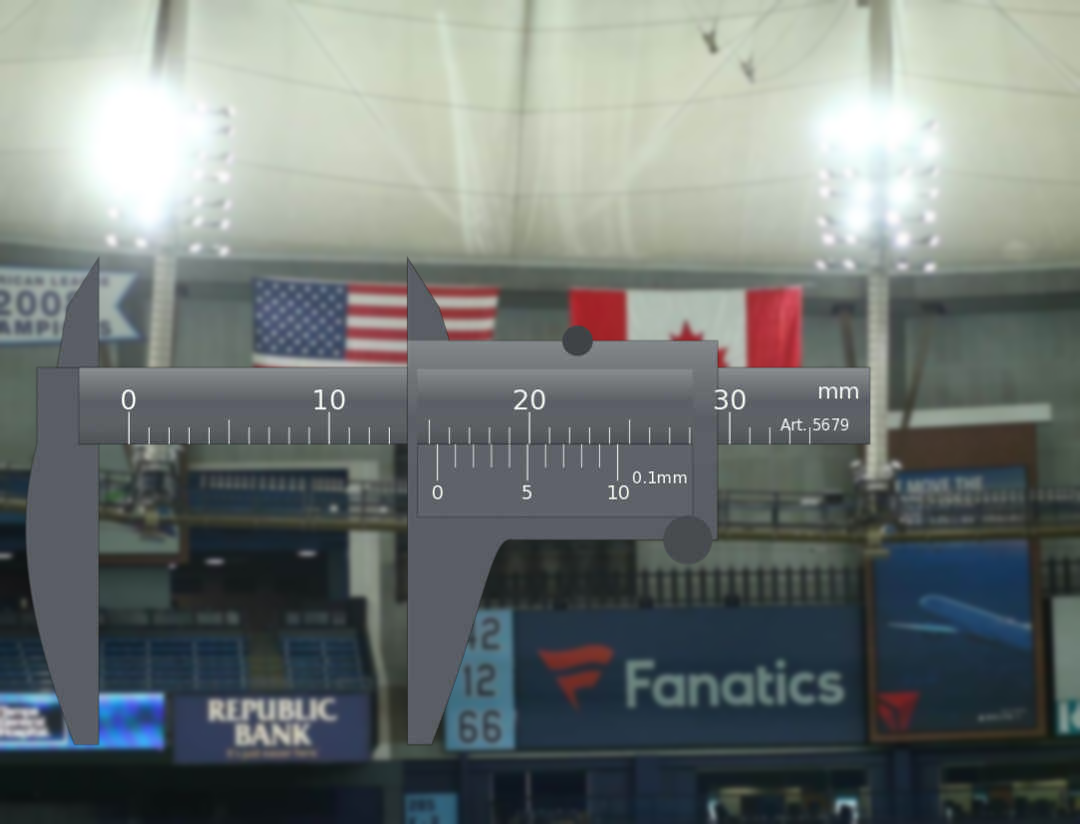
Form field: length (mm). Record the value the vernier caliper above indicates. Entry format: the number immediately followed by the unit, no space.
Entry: 15.4mm
